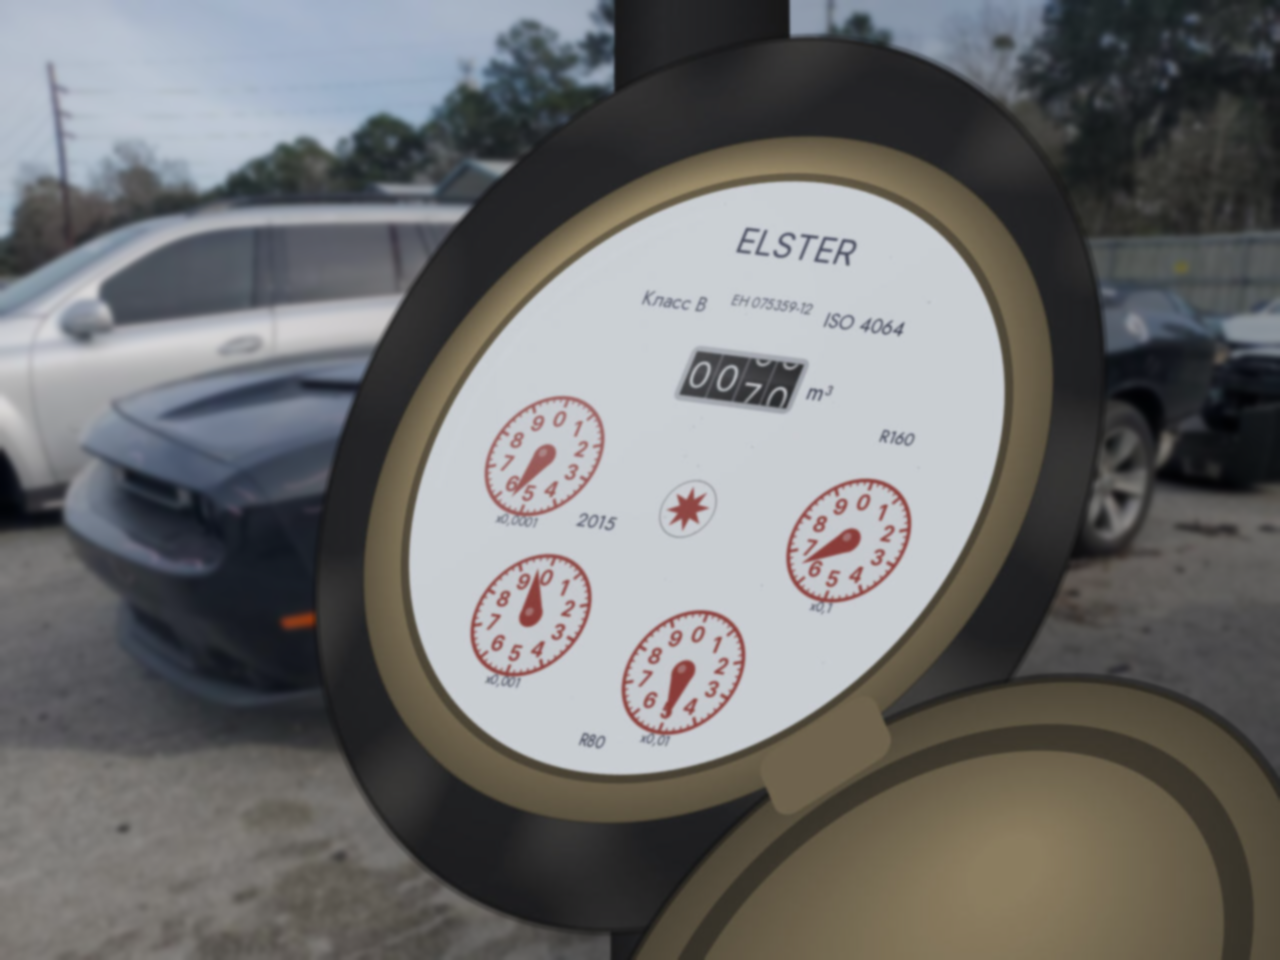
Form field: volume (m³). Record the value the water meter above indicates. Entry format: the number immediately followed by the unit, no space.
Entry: 69.6495m³
